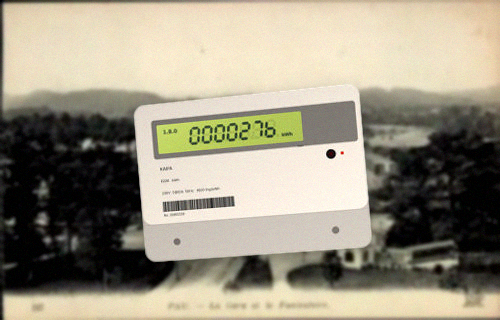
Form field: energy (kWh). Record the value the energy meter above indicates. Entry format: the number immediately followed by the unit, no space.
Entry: 276kWh
